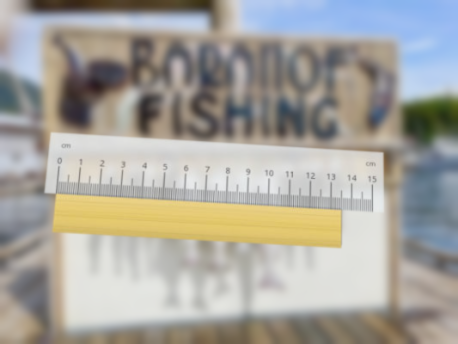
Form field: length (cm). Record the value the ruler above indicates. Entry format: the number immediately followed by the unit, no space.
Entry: 13.5cm
